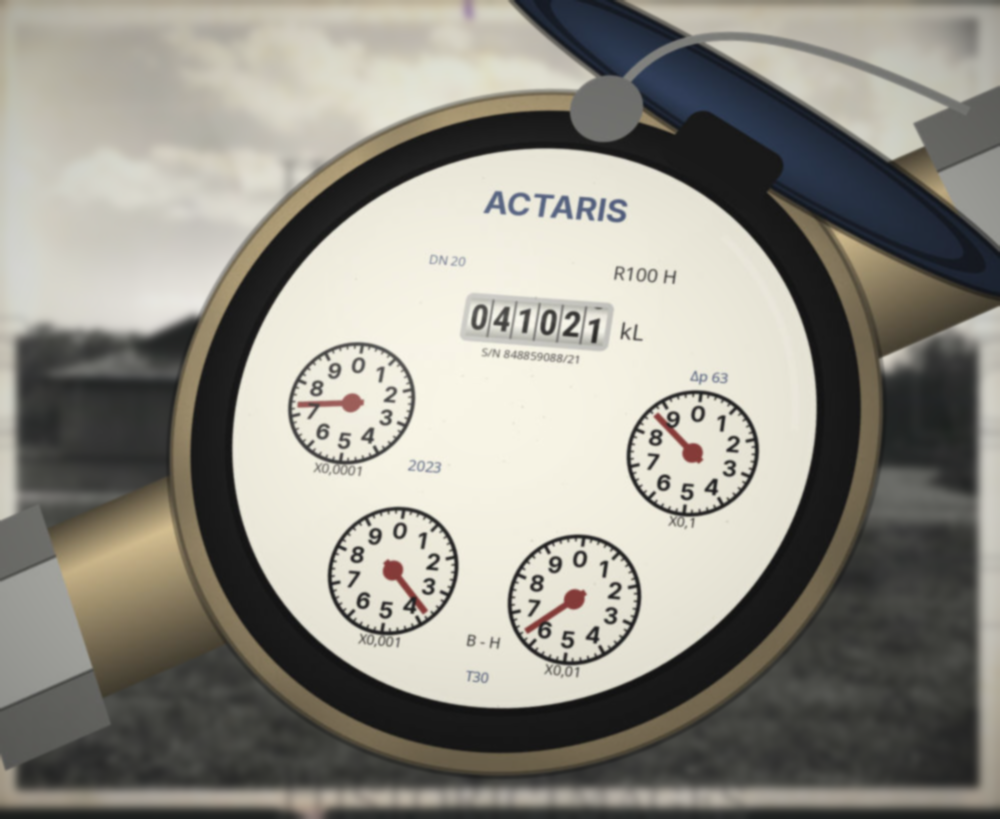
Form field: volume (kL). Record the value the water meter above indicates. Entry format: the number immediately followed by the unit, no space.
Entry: 41020.8637kL
